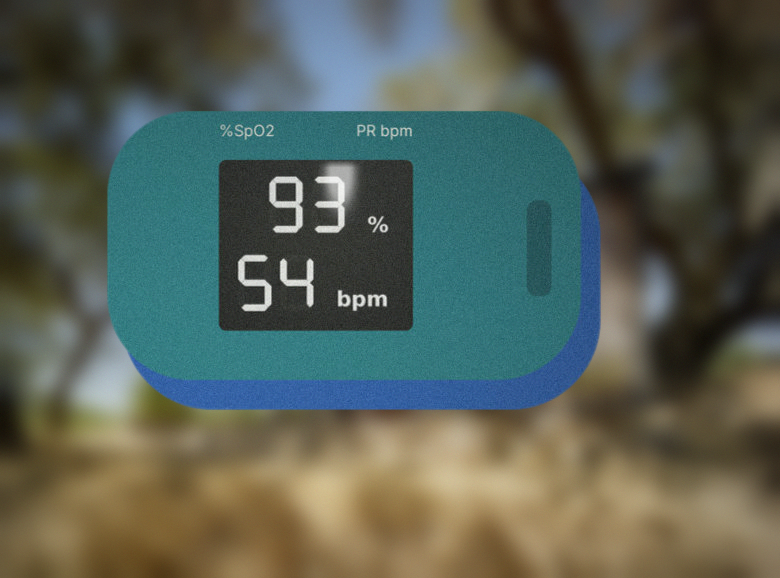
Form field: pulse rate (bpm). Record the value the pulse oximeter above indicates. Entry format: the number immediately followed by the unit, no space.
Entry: 54bpm
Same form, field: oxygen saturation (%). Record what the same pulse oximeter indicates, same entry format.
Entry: 93%
